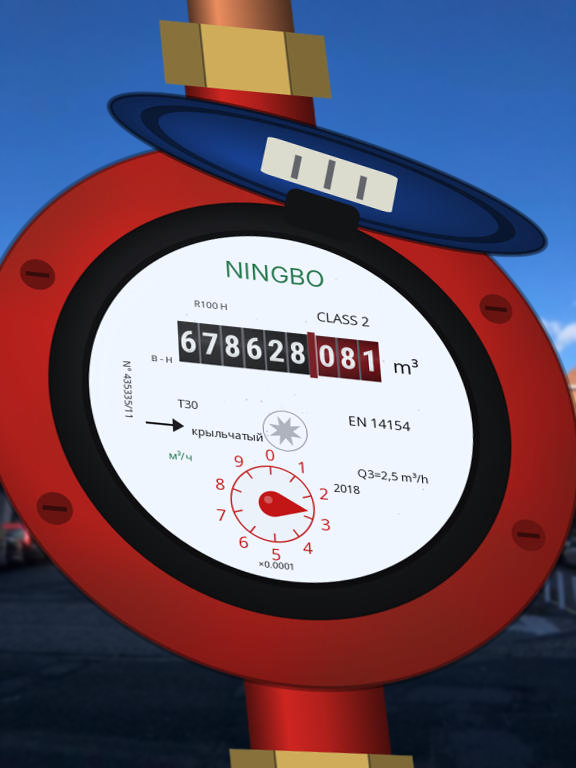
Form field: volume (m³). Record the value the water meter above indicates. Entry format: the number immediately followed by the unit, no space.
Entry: 678628.0812m³
